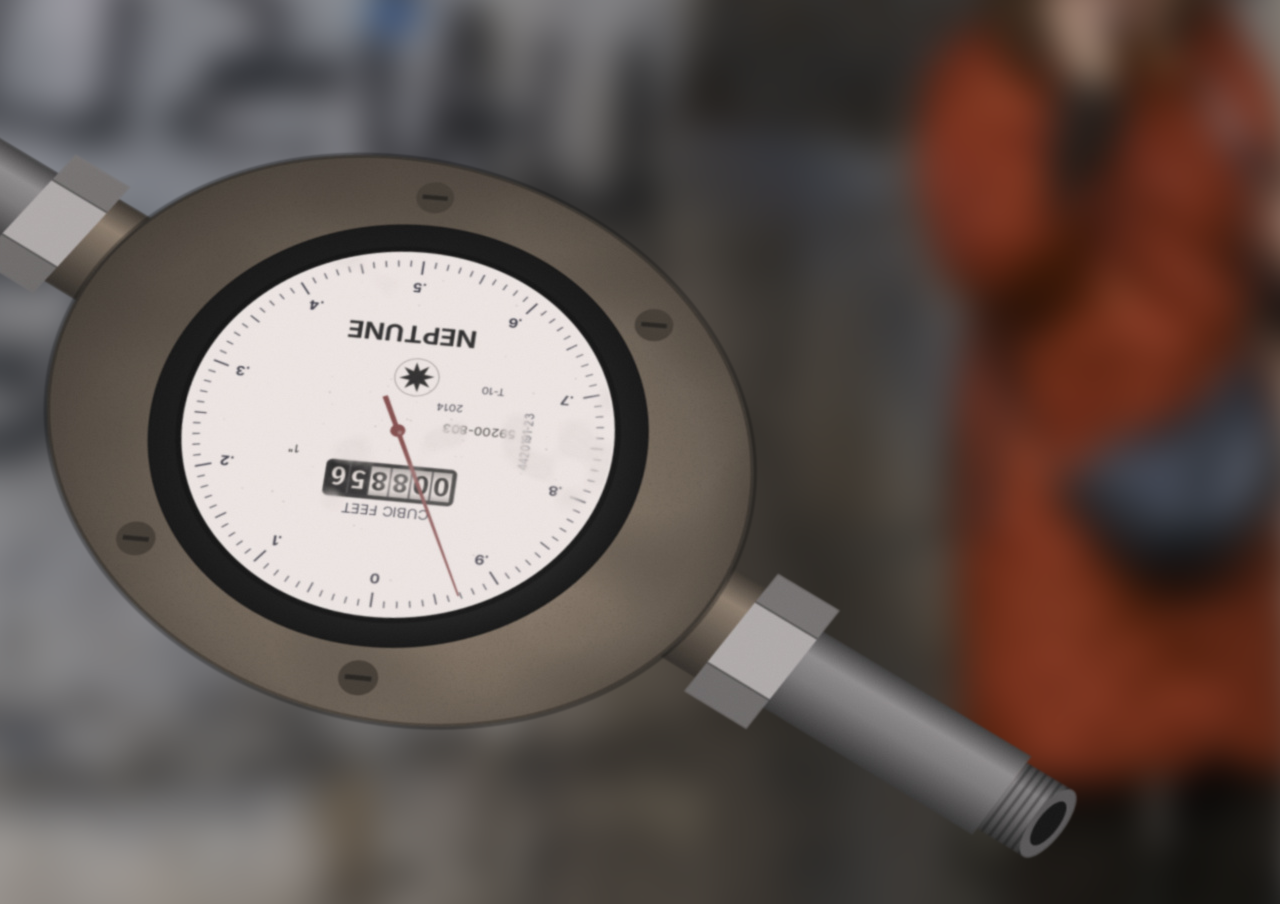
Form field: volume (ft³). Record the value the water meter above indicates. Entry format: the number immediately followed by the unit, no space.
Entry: 8855.93ft³
